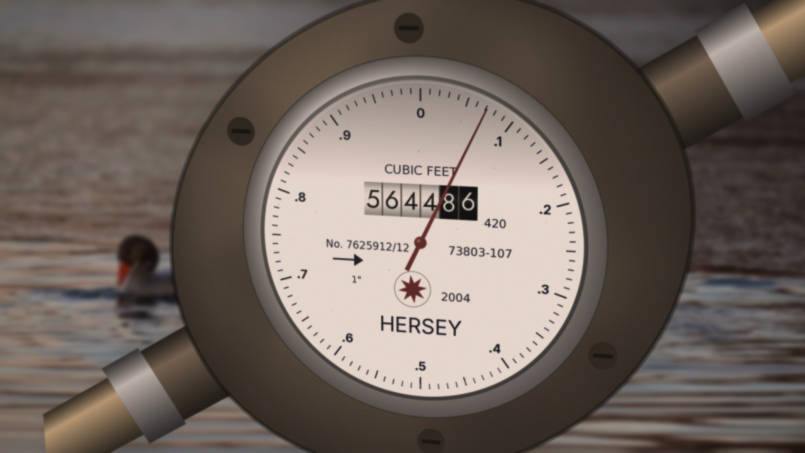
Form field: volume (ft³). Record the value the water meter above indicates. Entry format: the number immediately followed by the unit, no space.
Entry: 564486.07ft³
